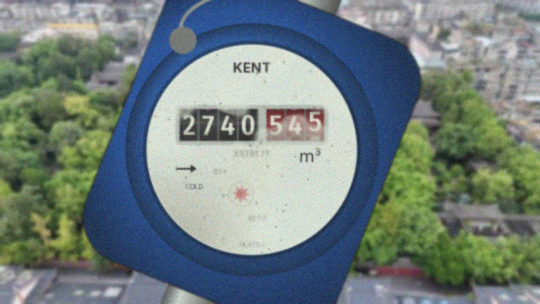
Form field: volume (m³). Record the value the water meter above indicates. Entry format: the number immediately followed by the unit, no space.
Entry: 2740.545m³
